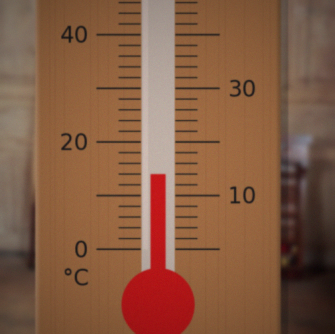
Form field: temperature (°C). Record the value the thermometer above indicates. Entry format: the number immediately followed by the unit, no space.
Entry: 14°C
